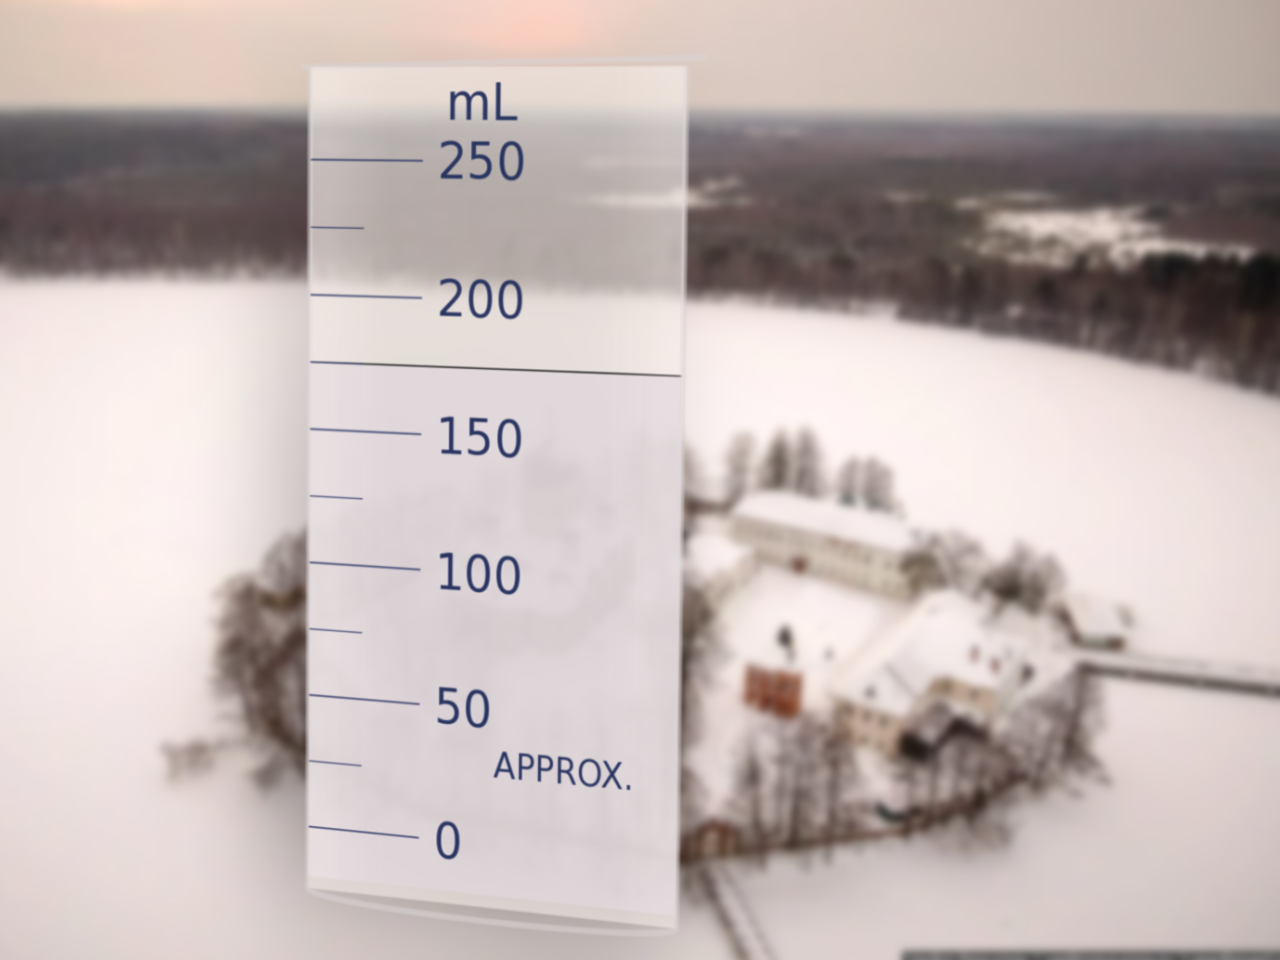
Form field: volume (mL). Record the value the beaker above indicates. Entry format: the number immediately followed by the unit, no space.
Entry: 175mL
